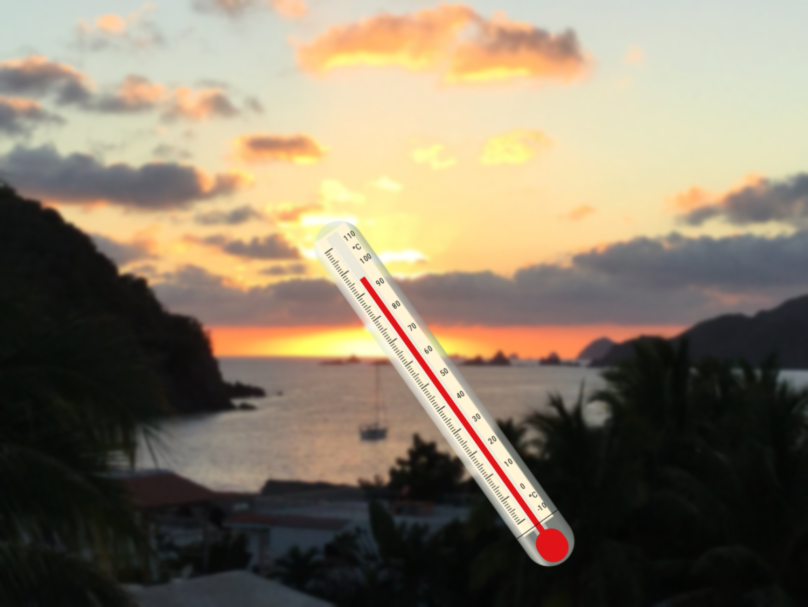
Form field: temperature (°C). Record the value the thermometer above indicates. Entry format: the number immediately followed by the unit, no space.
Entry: 95°C
